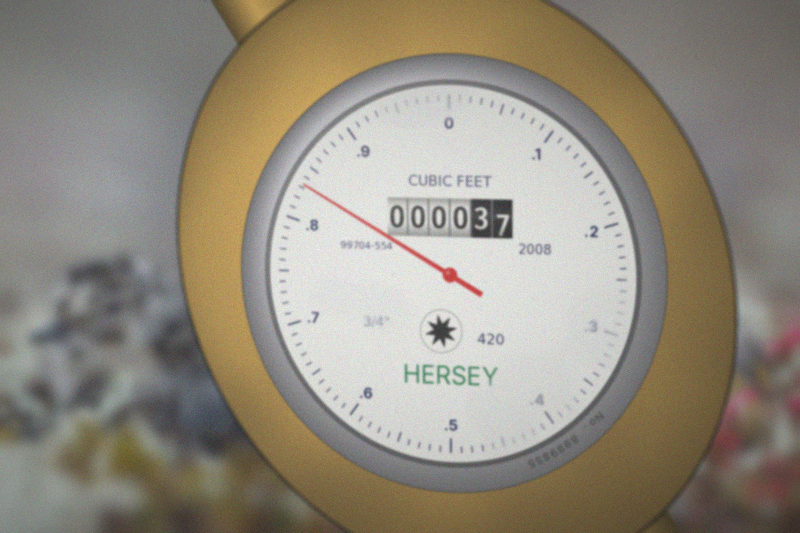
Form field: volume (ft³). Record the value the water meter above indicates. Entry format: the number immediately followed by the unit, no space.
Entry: 36.83ft³
